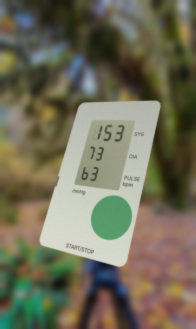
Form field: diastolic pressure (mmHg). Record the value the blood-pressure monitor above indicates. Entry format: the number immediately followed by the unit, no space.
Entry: 73mmHg
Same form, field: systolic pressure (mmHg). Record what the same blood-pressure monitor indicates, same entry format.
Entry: 153mmHg
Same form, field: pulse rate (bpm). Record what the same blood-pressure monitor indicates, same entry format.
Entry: 63bpm
